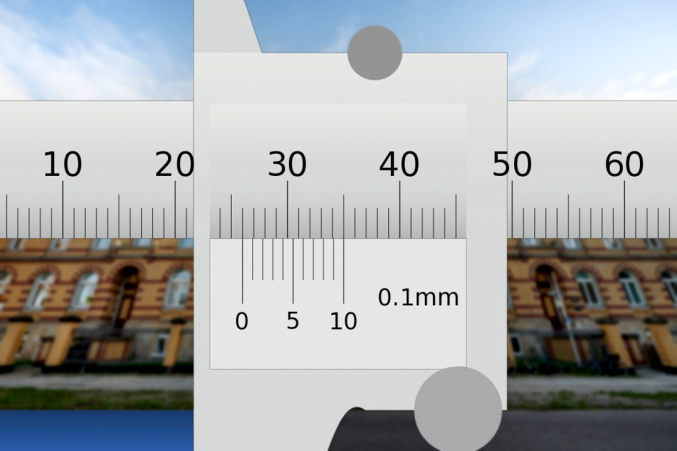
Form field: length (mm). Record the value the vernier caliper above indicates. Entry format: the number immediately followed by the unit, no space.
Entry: 26.0mm
